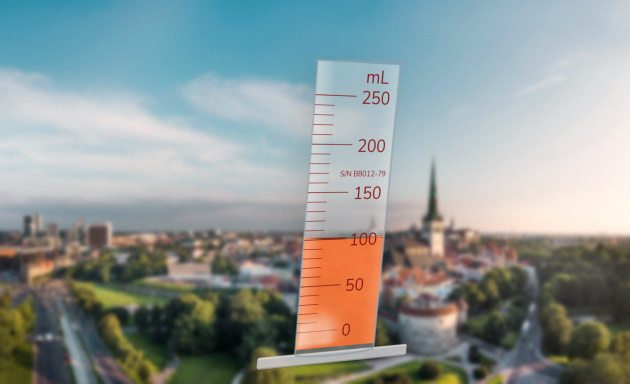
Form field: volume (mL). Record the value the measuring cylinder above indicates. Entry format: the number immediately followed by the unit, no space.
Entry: 100mL
